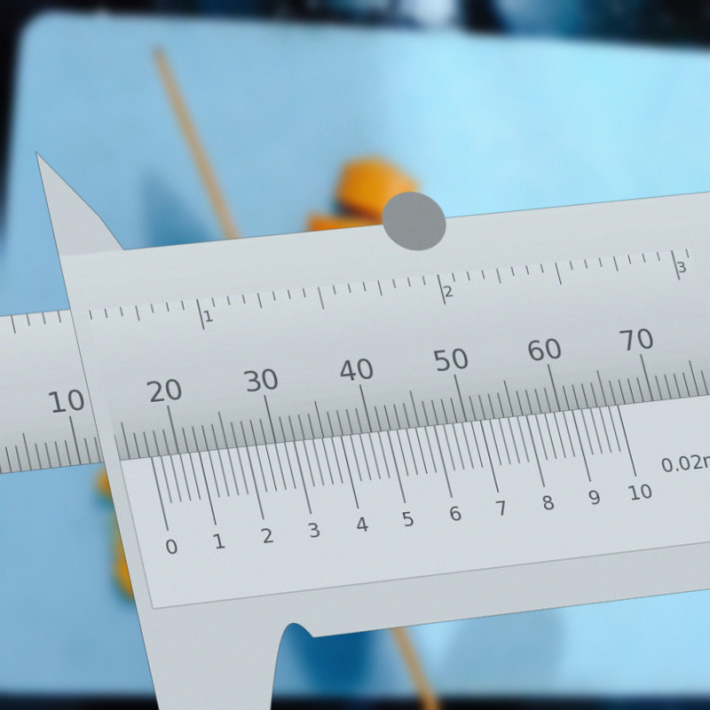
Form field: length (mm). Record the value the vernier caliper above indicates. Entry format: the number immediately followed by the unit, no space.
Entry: 17.2mm
